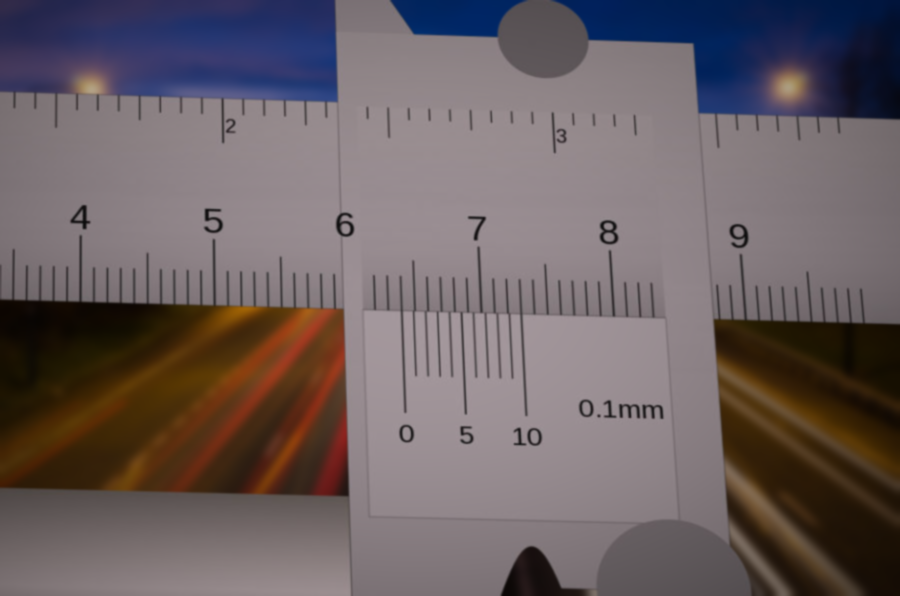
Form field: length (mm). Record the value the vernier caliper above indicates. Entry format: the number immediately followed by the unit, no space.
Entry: 64.0mm
